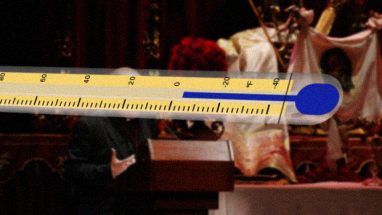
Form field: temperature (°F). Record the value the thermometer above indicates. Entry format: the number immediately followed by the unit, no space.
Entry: -4°F
